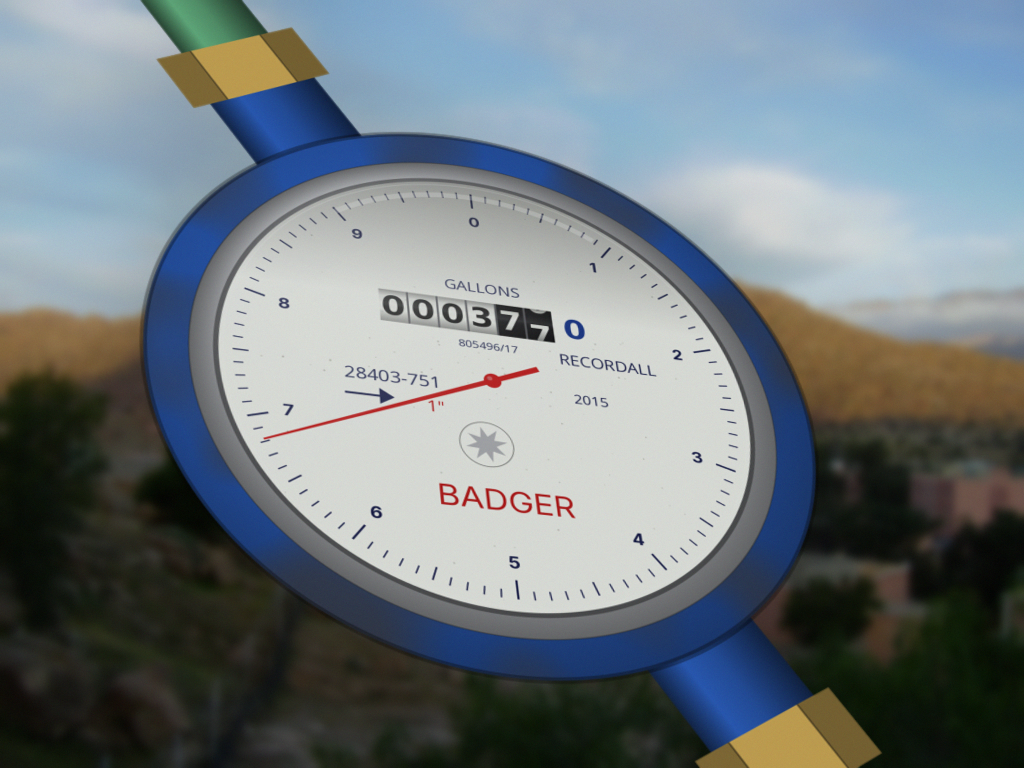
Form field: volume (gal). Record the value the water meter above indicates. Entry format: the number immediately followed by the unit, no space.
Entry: 3766.8gal
